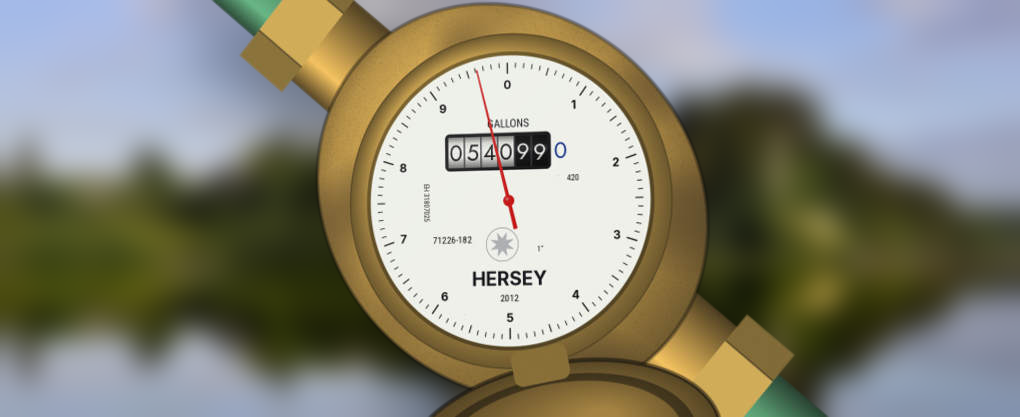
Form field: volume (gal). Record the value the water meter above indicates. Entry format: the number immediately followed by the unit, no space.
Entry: 540989.6gal
